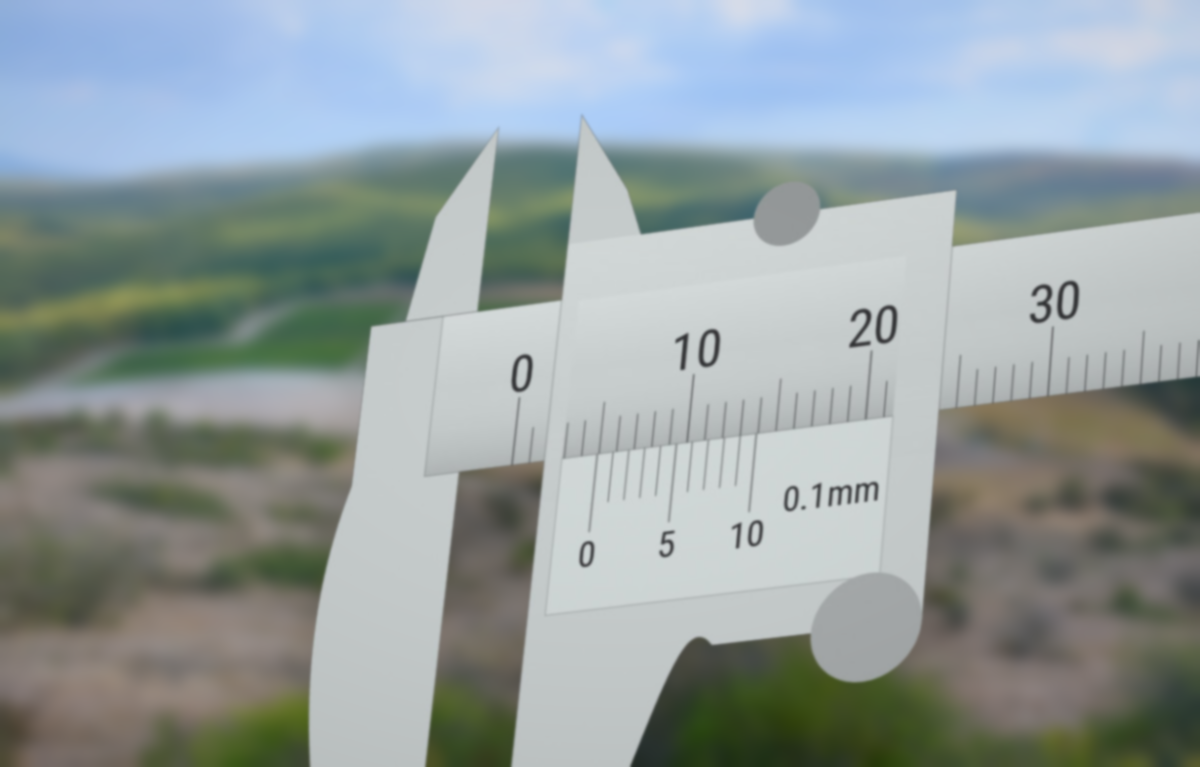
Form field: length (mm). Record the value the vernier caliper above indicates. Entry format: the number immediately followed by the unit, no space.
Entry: 4.9mm
